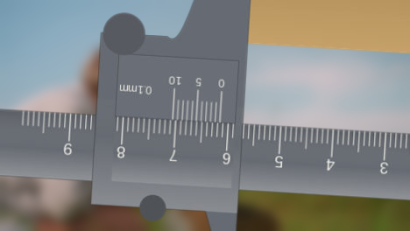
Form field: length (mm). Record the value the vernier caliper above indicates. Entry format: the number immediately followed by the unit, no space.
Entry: 61.6mm
